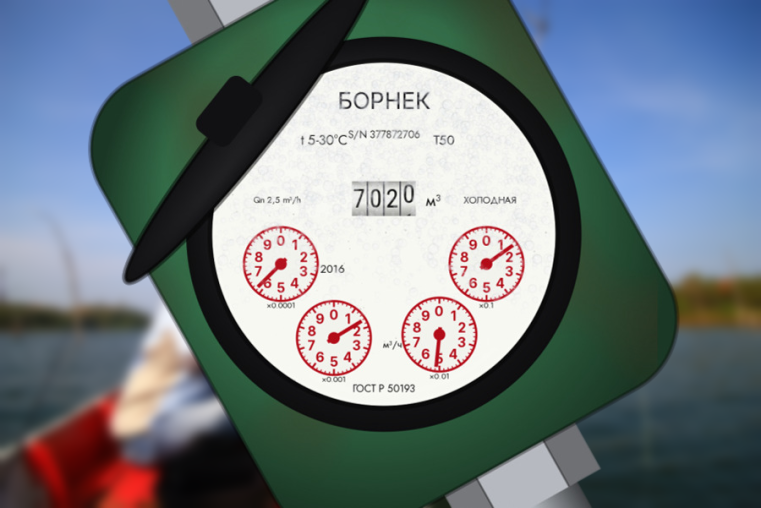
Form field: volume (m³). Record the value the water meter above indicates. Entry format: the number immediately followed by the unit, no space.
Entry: 7020.1516m³
